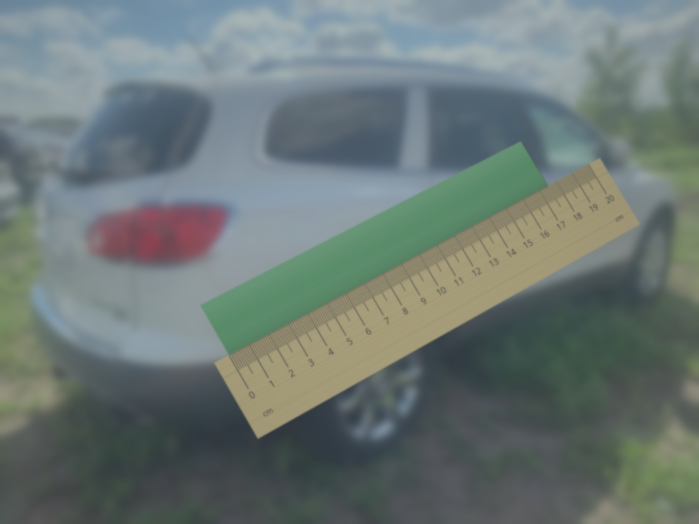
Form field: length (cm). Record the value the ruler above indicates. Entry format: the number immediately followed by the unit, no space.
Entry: 17.5cm
